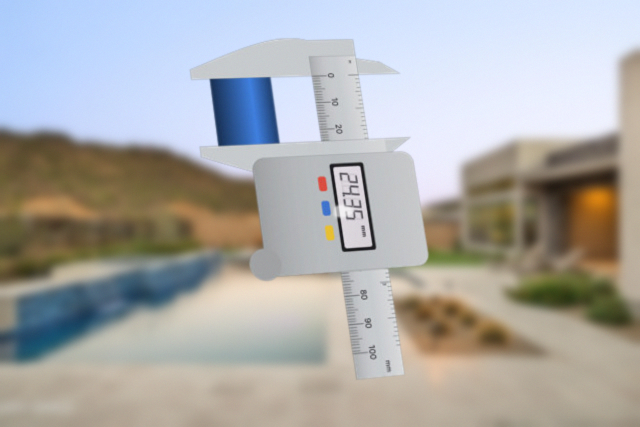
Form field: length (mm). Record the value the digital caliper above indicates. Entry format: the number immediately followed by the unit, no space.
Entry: 24.35mm
